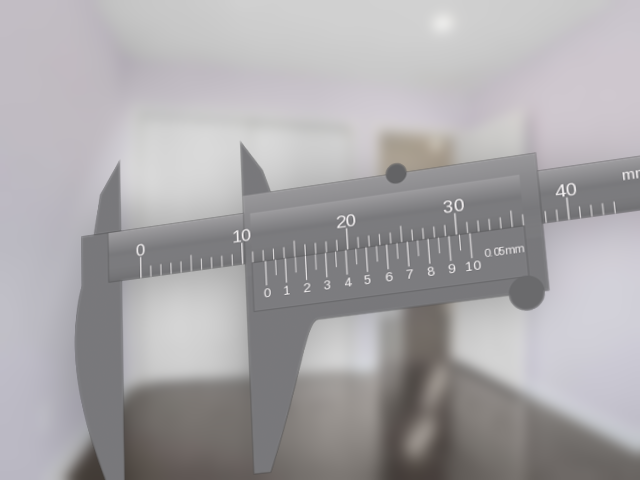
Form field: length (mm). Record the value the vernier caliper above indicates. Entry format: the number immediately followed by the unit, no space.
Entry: 12.2mm
